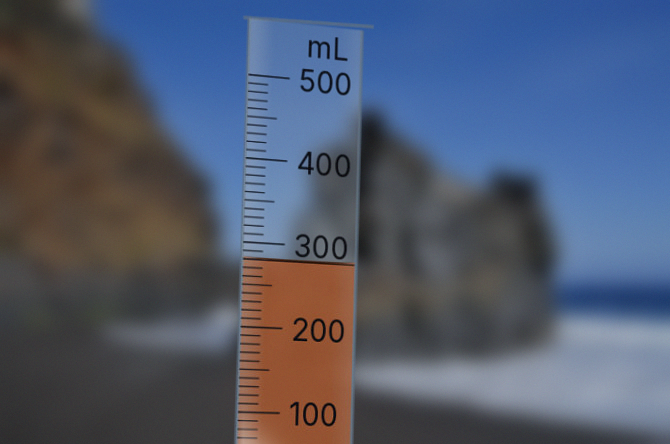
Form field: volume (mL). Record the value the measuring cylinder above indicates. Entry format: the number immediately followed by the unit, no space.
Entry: 280mL
